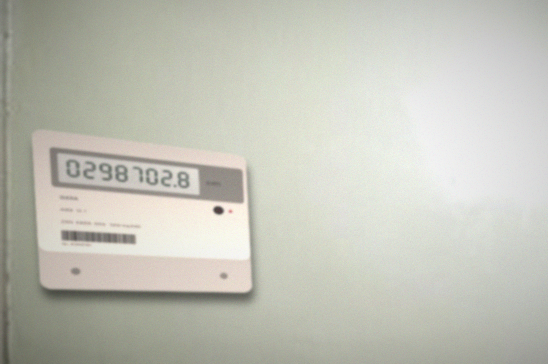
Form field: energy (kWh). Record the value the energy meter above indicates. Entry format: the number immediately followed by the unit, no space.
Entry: 298702.8kWh
